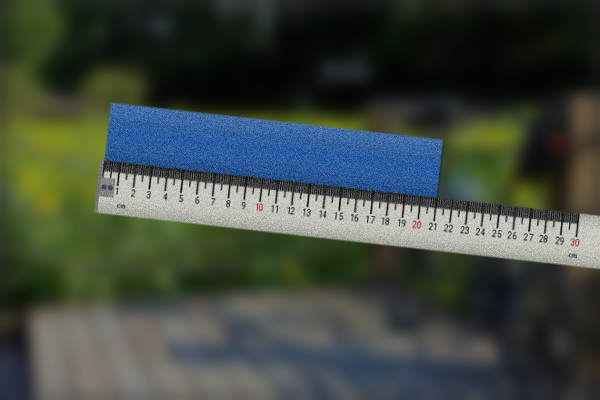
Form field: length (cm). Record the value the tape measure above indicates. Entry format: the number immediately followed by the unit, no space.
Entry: 21cm
